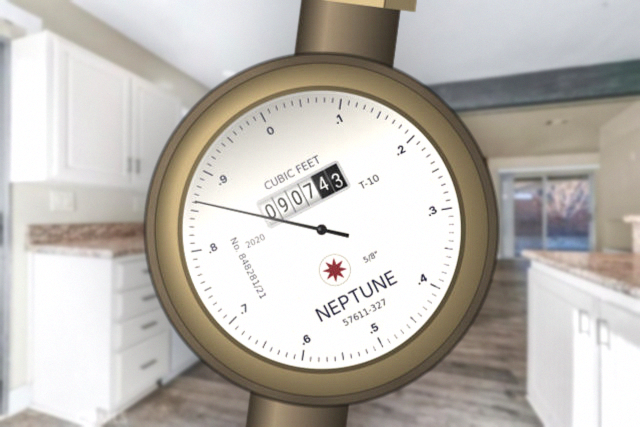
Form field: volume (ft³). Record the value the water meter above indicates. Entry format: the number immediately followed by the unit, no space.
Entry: 90742.86ft³
